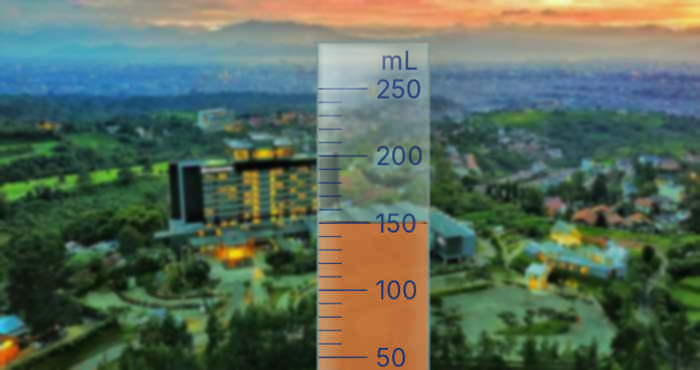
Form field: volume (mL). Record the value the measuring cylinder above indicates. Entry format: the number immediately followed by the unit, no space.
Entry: 150mL
